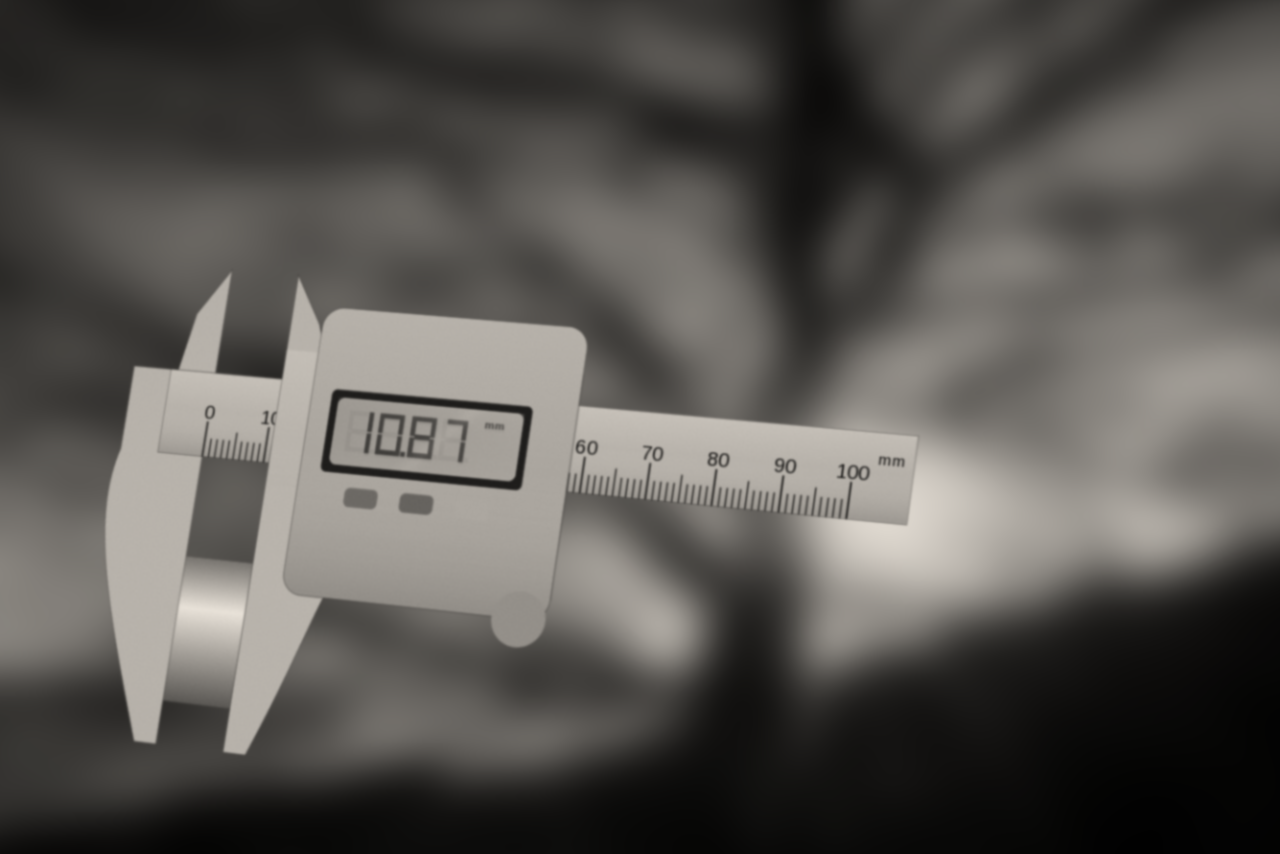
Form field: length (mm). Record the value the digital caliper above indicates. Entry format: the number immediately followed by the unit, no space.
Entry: 10.87mm
